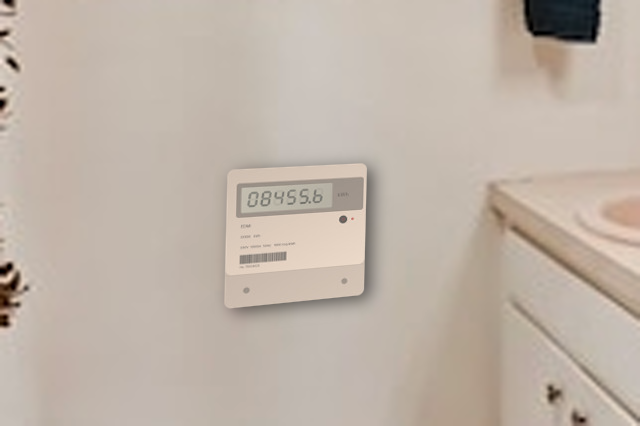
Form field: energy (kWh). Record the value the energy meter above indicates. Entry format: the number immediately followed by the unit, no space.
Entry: 8455.6kWh
